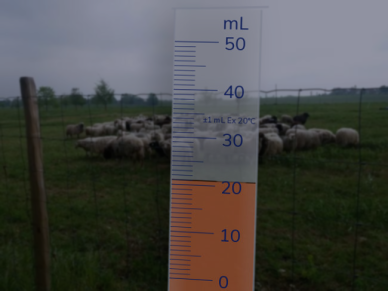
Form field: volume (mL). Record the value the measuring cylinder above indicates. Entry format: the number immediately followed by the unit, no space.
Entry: 21mL
